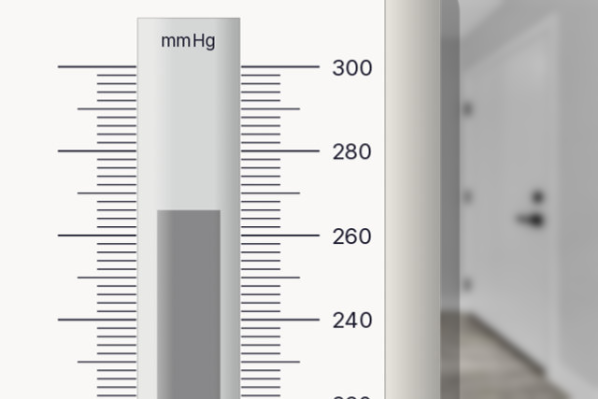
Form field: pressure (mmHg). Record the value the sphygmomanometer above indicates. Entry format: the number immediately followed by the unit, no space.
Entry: 266mmHg
